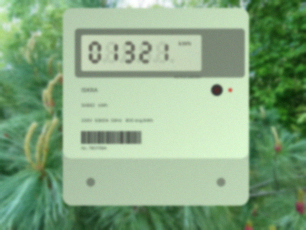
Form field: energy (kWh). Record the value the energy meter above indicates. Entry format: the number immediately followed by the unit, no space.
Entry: 1321kWh
